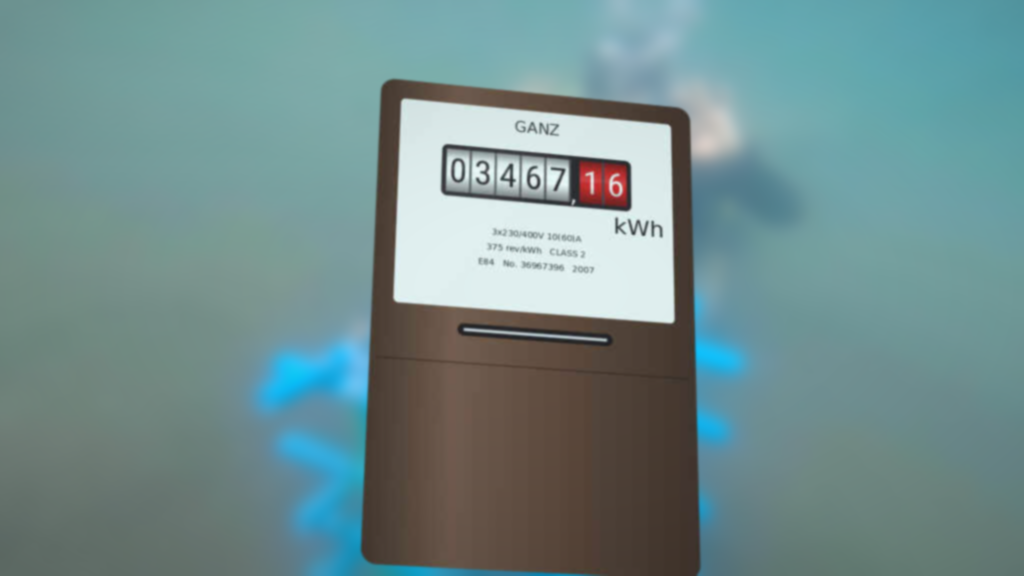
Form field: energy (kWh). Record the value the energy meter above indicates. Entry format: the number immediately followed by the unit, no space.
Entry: 3467.16kWh
